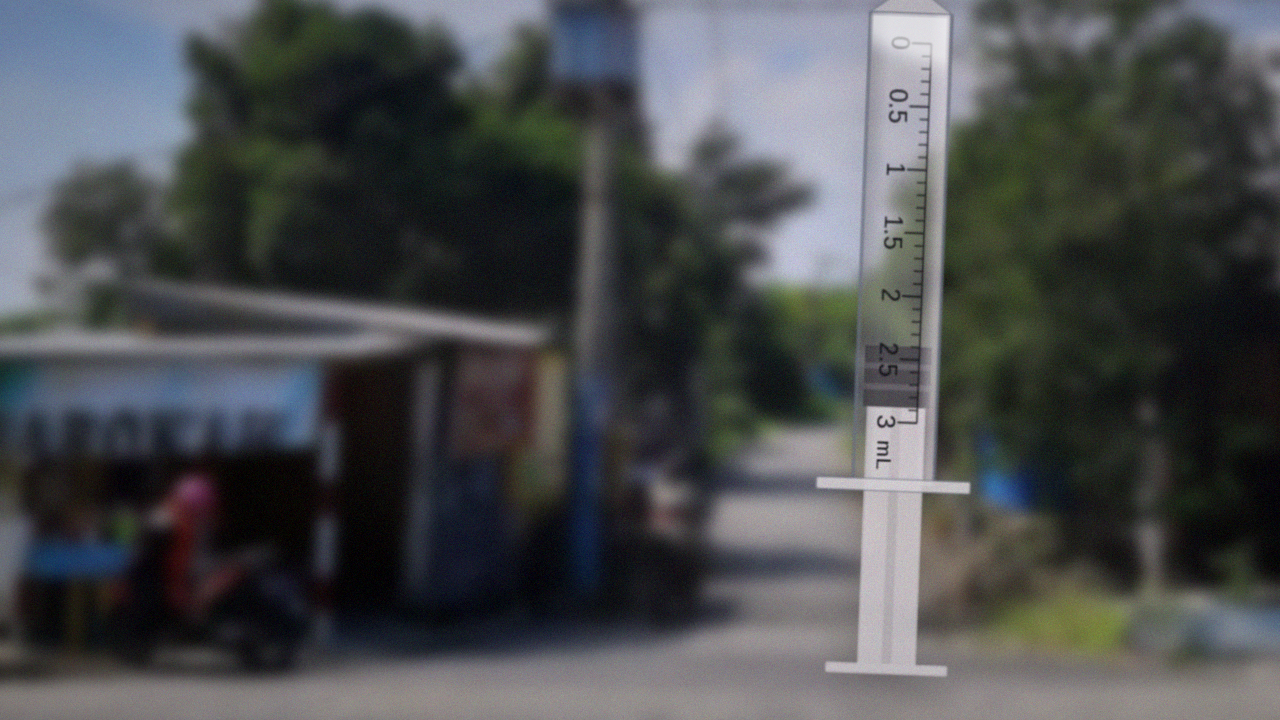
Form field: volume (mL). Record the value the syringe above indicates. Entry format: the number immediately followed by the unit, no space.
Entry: 2.4mL
